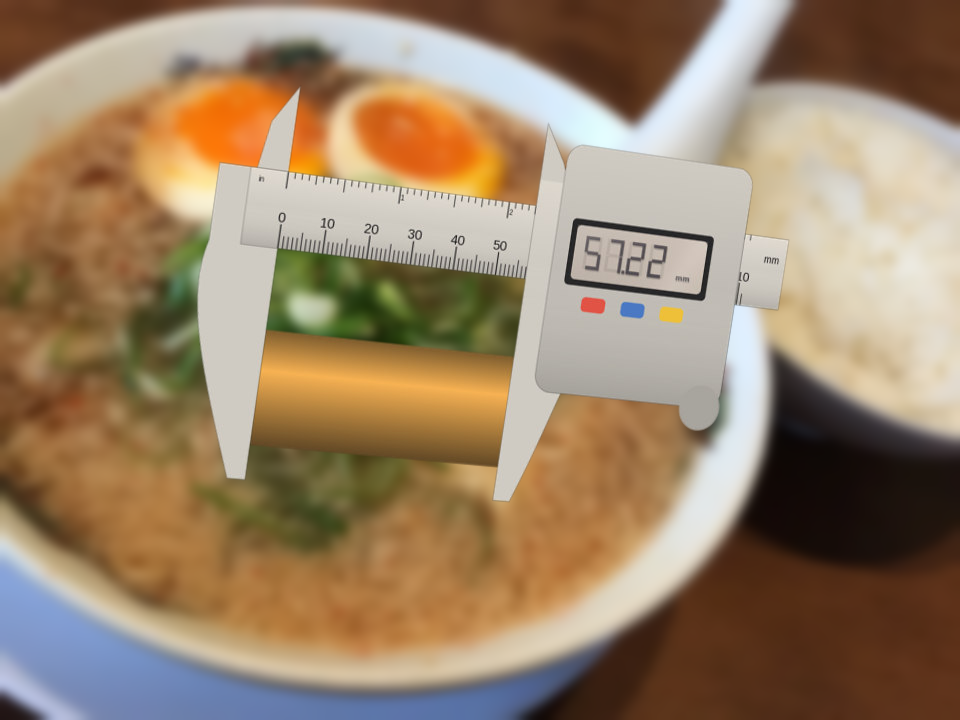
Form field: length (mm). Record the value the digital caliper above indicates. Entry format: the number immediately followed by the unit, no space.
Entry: 57.22mm
